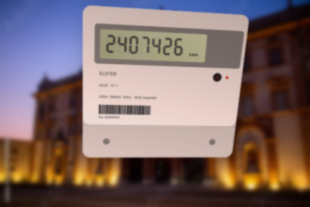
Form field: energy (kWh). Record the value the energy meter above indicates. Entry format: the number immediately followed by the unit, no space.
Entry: 2407426kWh
